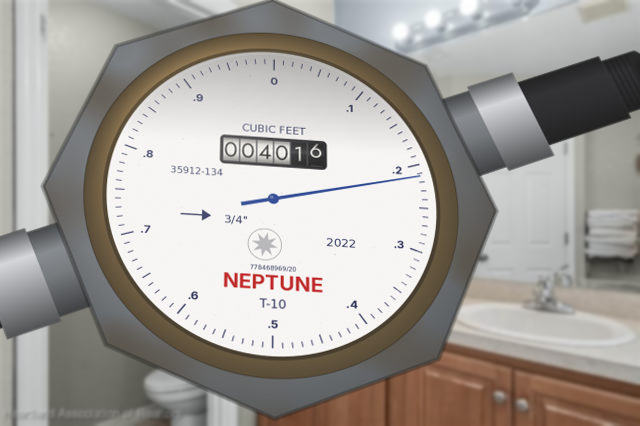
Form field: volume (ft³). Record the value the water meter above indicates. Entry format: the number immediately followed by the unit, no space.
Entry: 4016.21ft³
